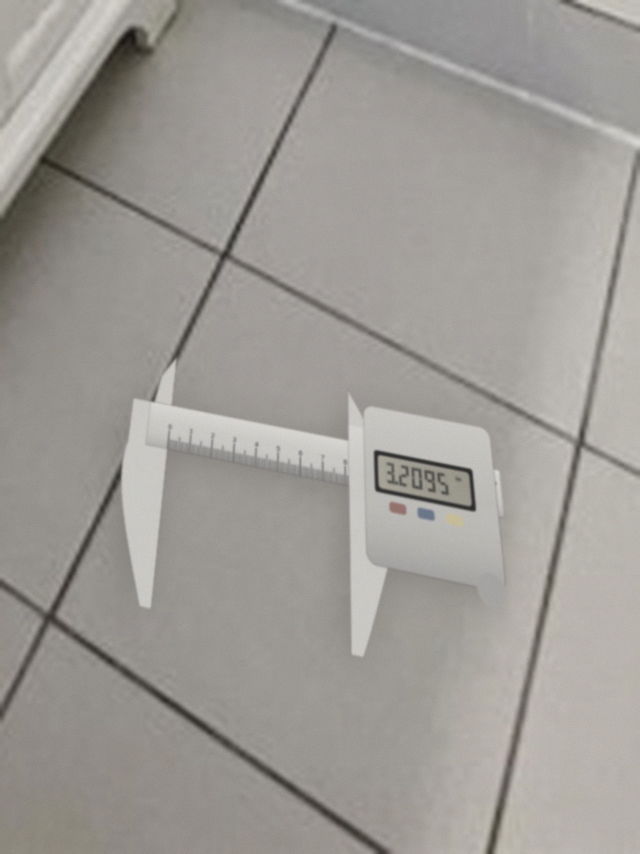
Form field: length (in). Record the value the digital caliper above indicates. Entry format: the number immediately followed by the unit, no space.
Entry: 3.2095in
